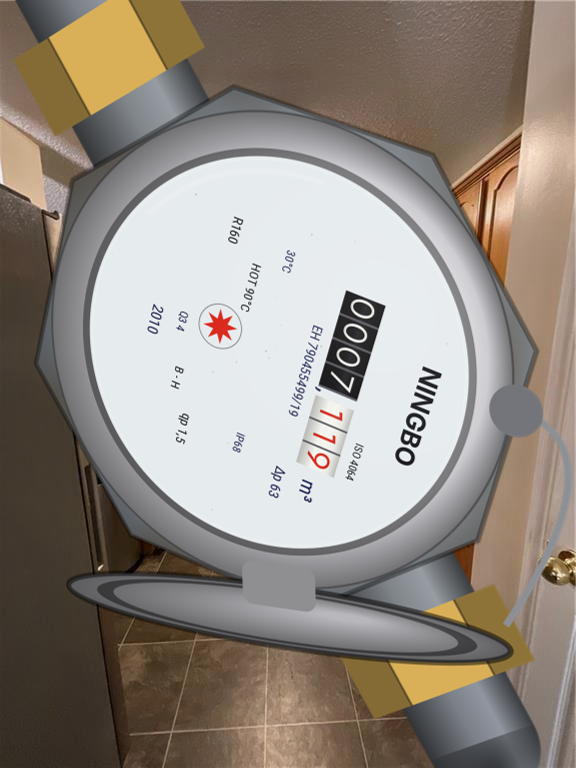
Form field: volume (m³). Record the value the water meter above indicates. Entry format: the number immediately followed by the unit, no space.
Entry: 7.119m³
